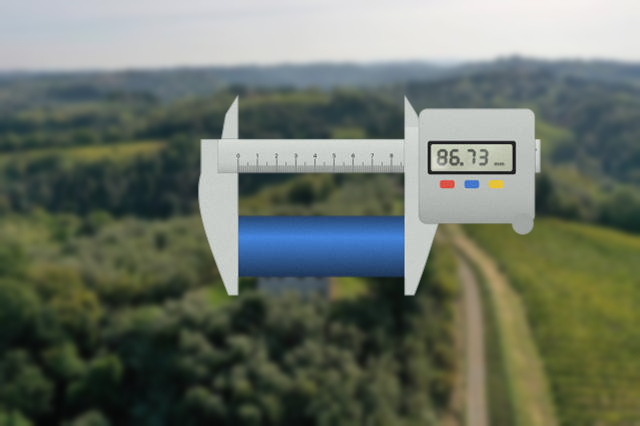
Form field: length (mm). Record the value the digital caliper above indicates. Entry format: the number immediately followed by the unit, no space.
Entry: 86.73mm
